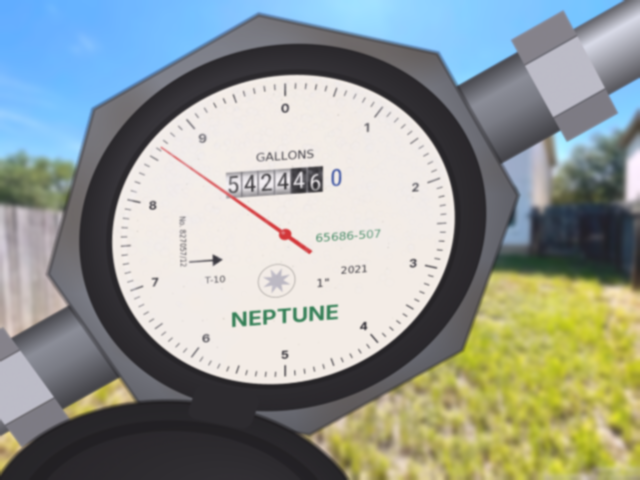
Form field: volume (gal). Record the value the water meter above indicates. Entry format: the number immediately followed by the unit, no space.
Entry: 5424458.6gal
